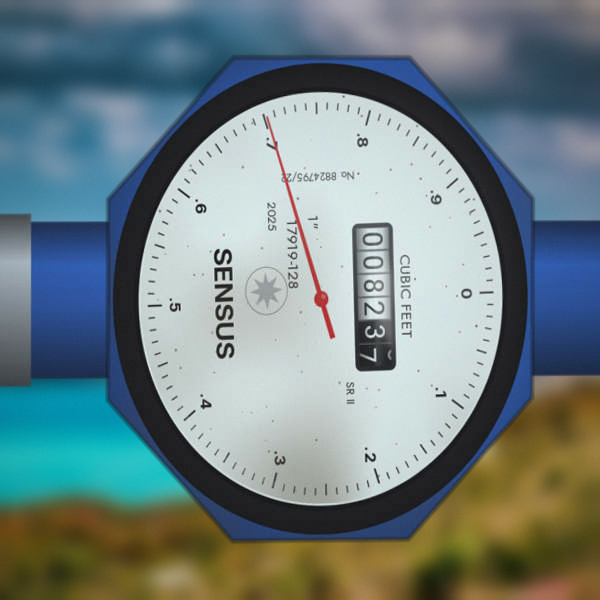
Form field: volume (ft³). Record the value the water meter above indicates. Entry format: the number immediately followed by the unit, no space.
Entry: 8236.70ft³
